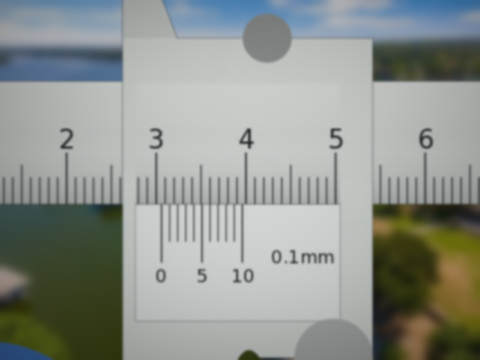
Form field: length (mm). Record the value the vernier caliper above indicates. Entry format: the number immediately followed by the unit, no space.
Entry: 30.6mm
